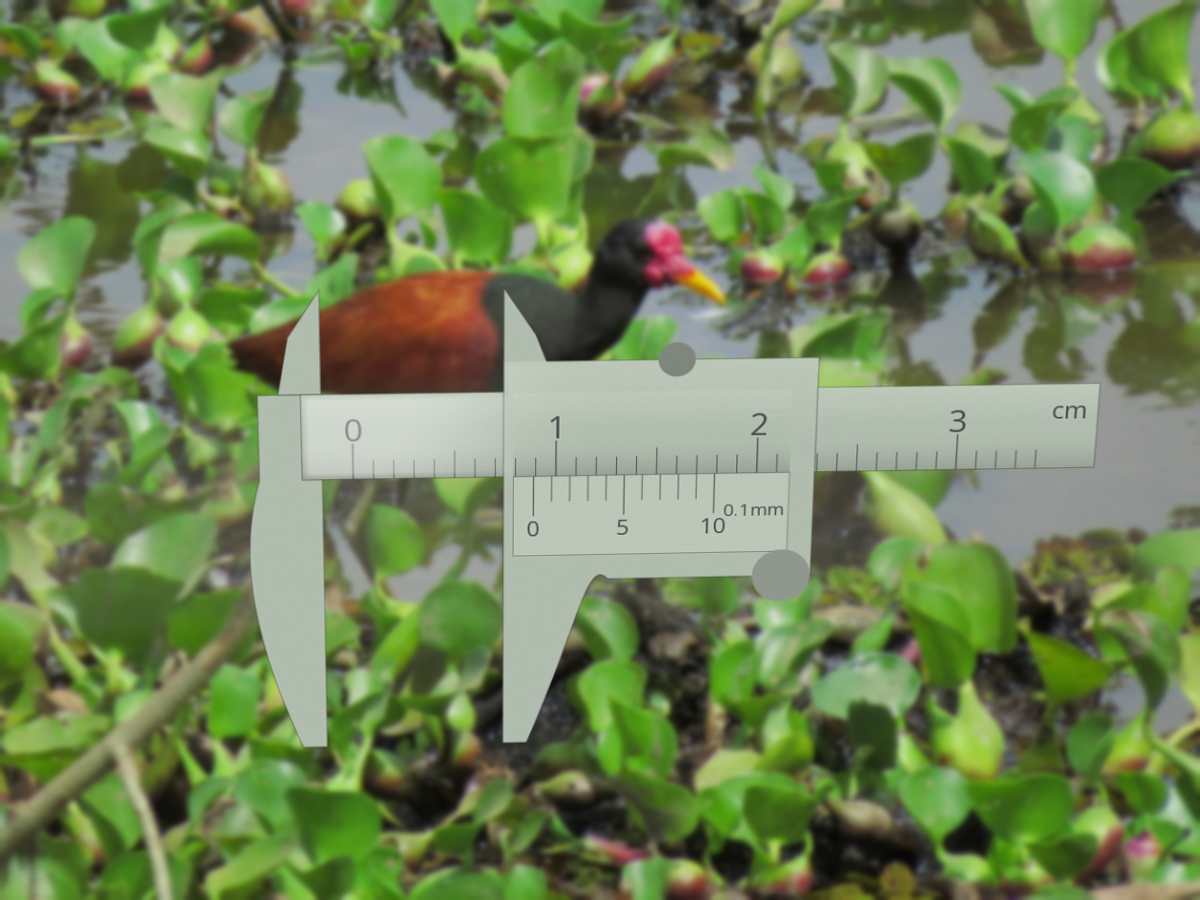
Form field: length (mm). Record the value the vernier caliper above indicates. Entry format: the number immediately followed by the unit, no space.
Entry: 8.9mm
